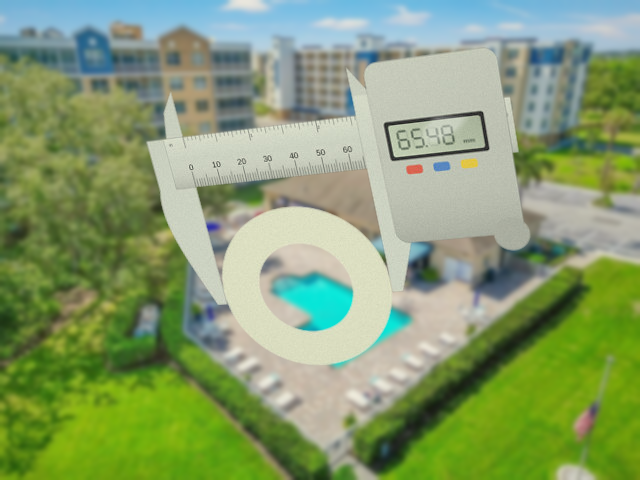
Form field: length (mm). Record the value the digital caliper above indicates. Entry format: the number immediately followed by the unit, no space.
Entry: 65.48mm
